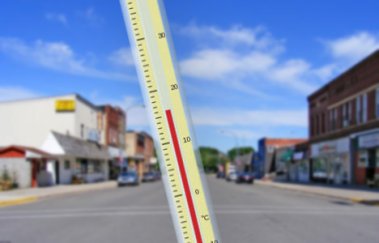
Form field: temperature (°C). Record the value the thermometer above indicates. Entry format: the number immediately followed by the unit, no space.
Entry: 16°C
